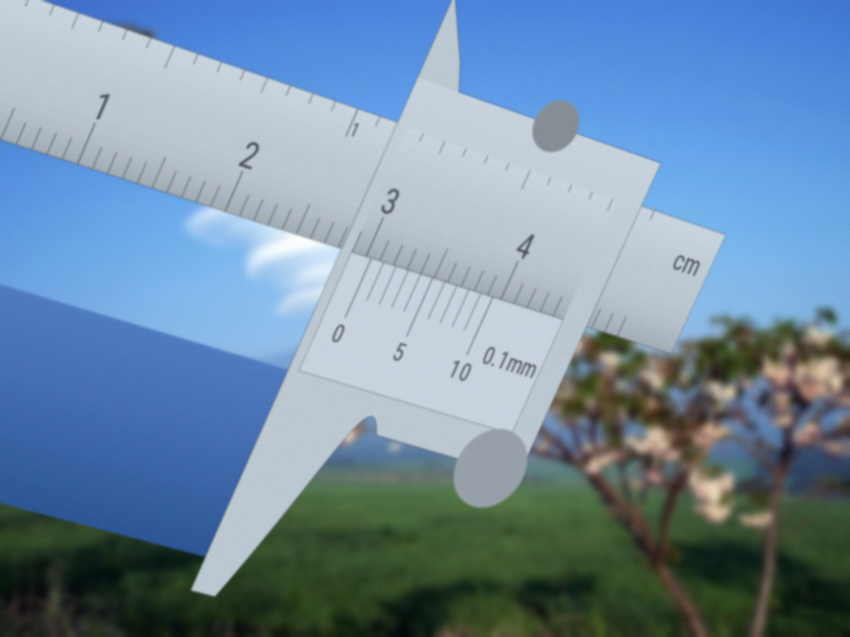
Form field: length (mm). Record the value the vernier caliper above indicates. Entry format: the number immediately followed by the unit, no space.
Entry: 30.4mm
